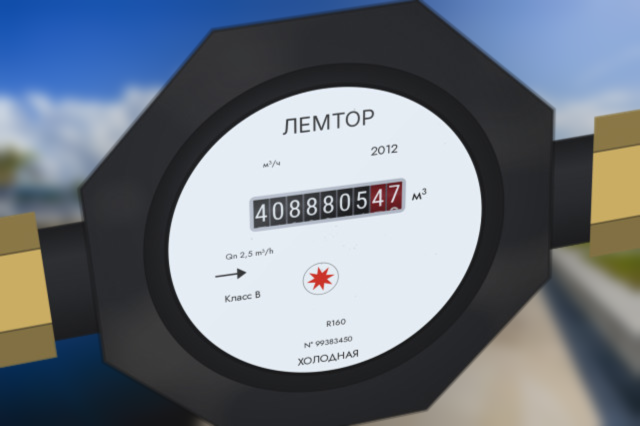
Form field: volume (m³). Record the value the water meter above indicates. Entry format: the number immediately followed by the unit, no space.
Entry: 4088805.47m³
